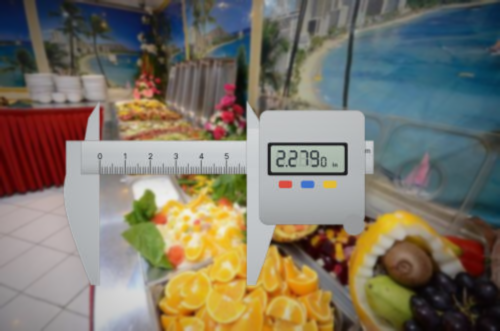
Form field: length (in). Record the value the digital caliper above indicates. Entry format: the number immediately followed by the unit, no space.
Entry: 2.2790in
